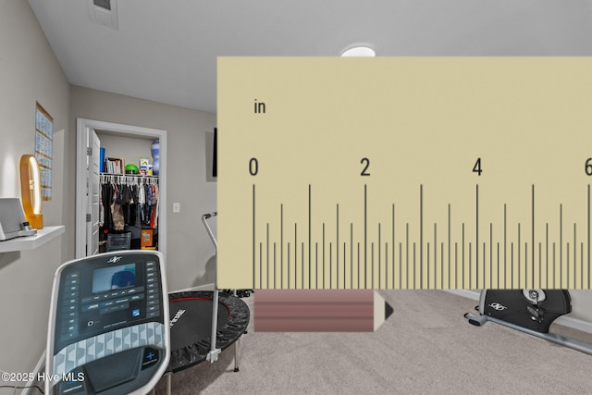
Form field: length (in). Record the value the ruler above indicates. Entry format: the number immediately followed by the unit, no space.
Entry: 2.5in
